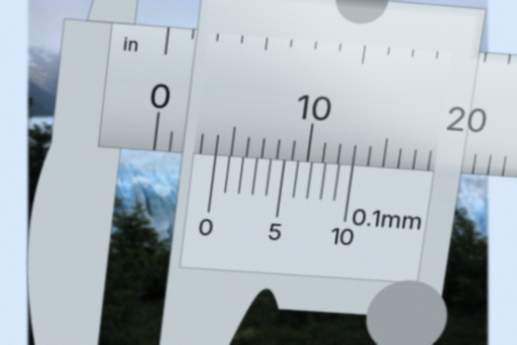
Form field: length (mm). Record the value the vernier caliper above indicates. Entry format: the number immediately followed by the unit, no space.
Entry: 4.0mm
